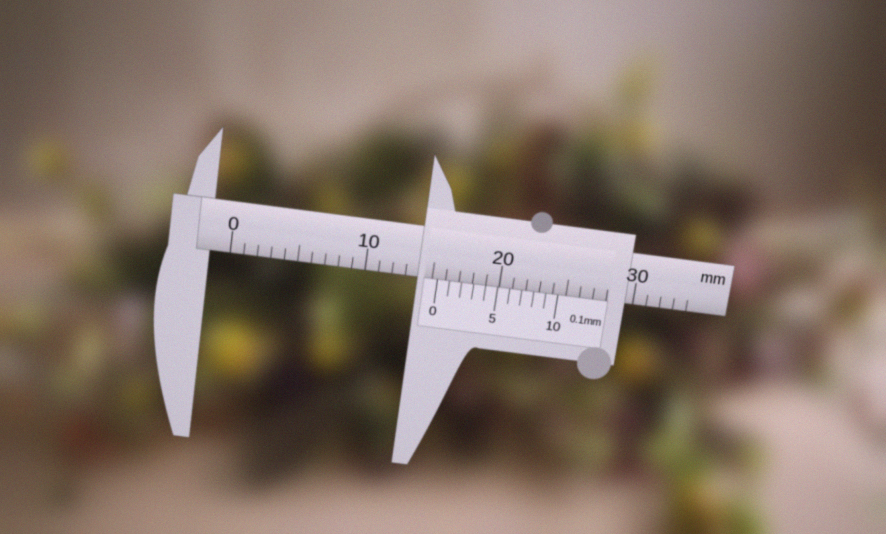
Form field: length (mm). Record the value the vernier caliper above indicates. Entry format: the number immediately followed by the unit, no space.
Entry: 15.4mm
